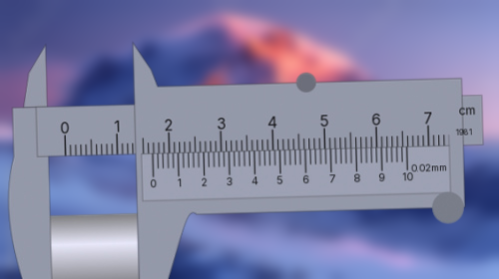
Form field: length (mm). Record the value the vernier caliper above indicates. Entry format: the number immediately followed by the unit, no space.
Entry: 16.8mm
